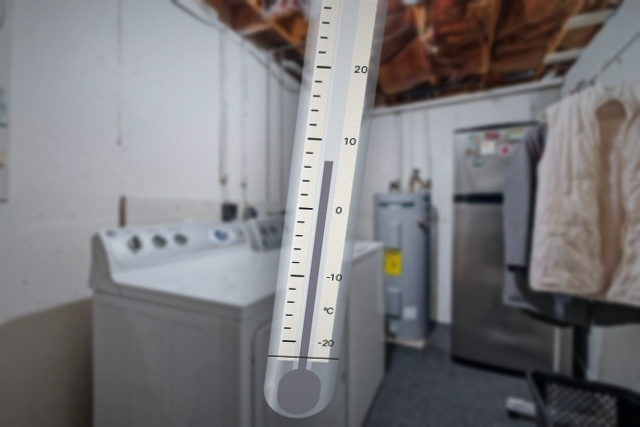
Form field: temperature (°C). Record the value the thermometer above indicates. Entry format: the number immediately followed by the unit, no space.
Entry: 7°C
